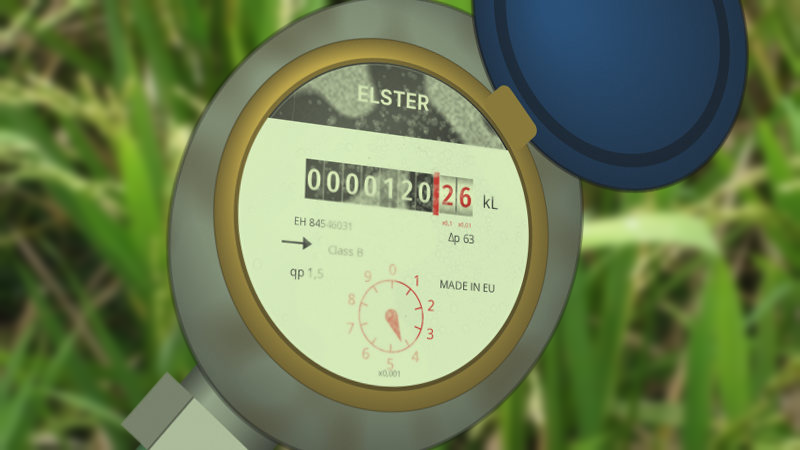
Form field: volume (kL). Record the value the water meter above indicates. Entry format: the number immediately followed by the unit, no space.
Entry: 120.264kL
